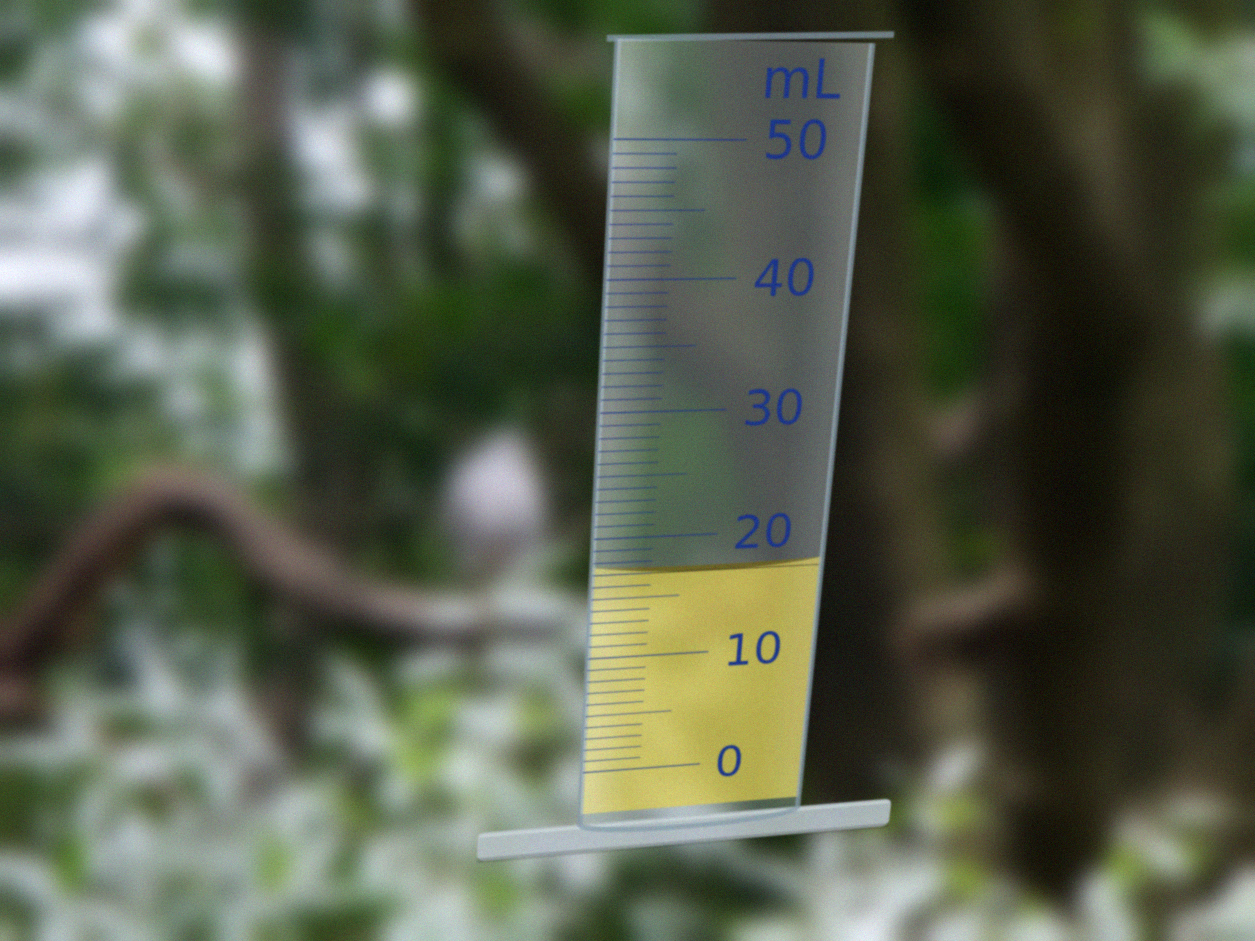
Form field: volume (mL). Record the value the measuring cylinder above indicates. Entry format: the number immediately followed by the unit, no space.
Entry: 17mL
